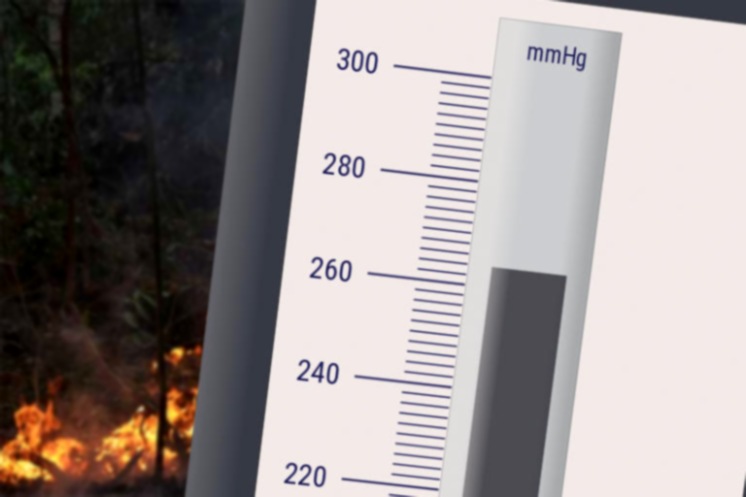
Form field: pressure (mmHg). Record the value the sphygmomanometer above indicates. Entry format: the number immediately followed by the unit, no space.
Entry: 264mmHg
